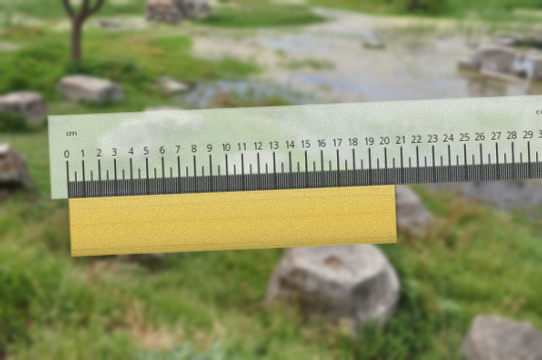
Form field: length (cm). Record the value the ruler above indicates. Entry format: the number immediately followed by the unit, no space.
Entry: 20.5cm
